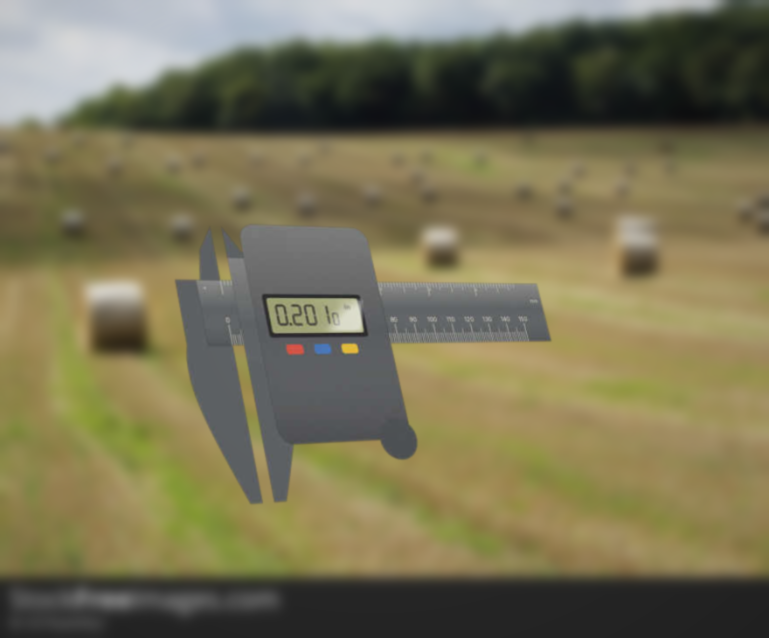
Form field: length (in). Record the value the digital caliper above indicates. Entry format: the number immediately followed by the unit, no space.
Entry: 0.2010in
